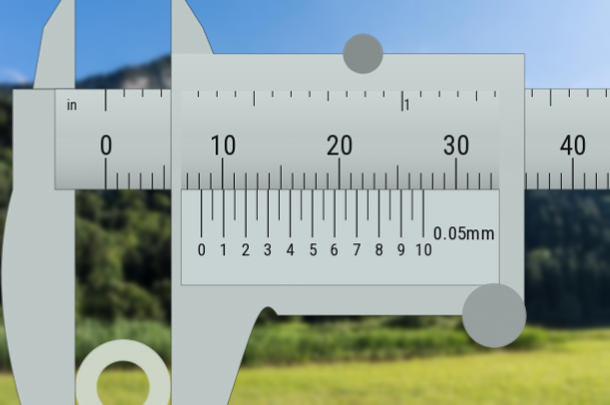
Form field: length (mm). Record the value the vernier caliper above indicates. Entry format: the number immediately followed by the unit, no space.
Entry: 8.2mm
